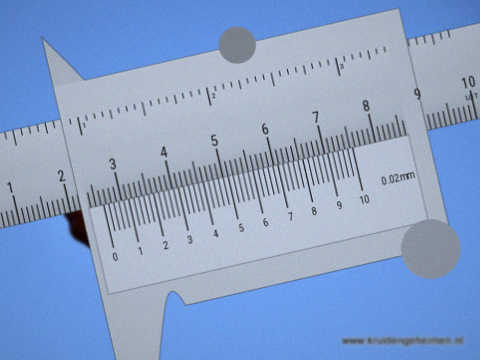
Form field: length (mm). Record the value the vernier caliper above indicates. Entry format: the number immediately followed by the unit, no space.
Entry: 26.5mm
